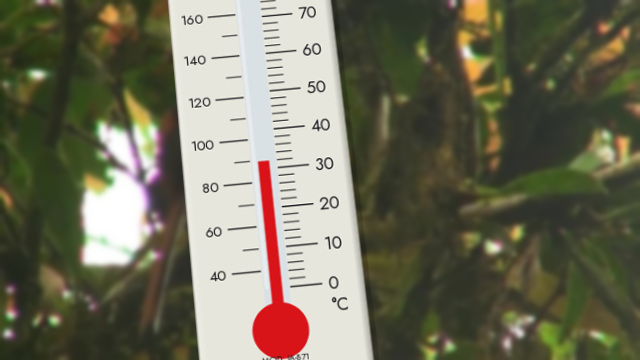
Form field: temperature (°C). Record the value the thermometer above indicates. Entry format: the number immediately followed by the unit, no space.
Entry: 32°C
